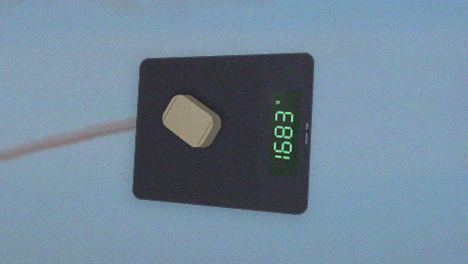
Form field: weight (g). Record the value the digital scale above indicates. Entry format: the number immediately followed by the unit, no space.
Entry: 1683g
